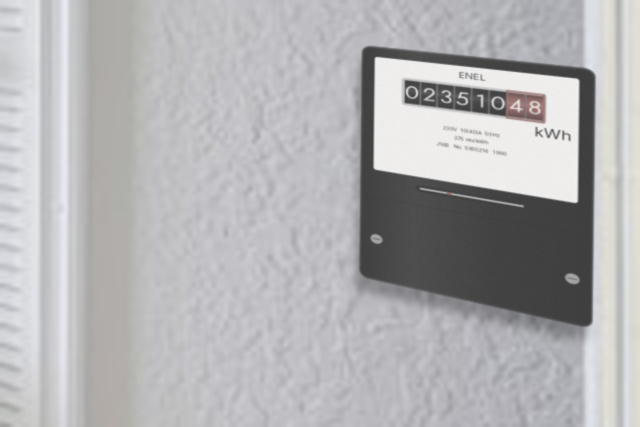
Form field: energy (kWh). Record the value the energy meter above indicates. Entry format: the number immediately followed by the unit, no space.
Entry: 23510.48kWh
